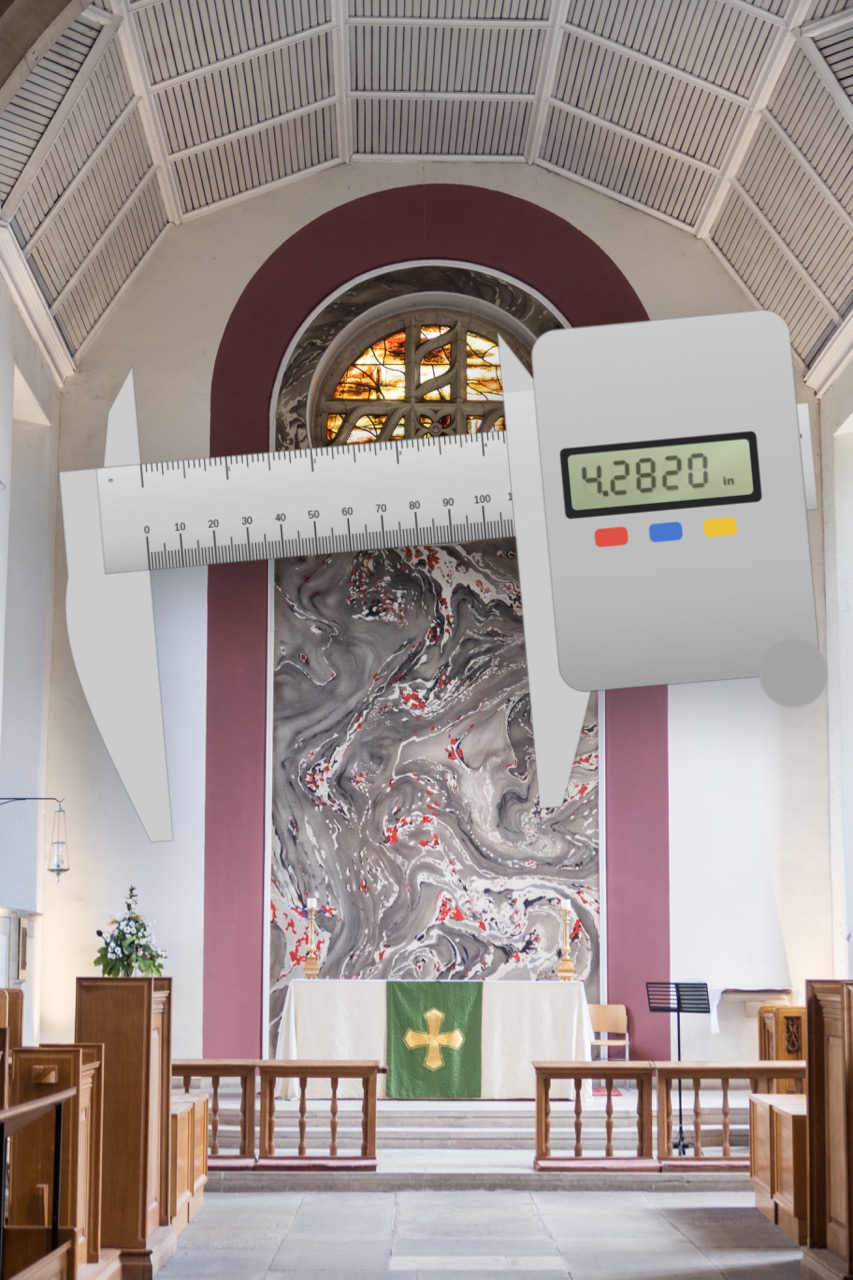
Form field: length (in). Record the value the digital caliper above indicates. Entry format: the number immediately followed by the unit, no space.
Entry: 4.2820in
